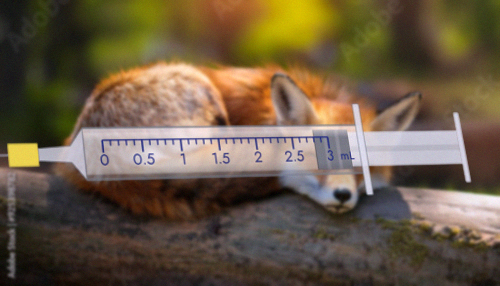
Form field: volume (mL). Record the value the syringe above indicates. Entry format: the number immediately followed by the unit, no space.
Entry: 2.8mL
